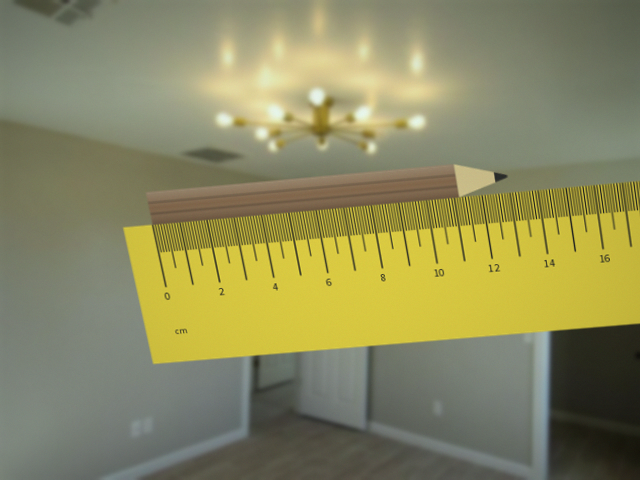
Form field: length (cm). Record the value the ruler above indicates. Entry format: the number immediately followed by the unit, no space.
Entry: 13cm
